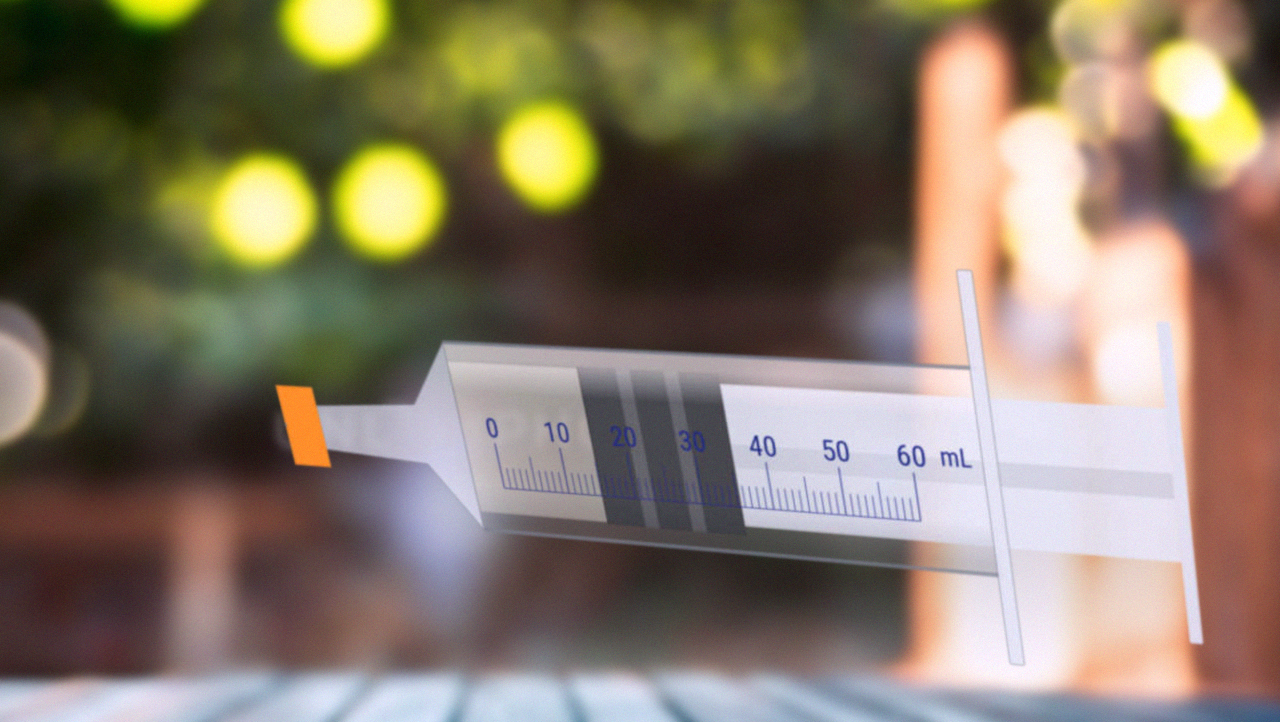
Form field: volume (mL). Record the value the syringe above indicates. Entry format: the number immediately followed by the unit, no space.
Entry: 15mL
